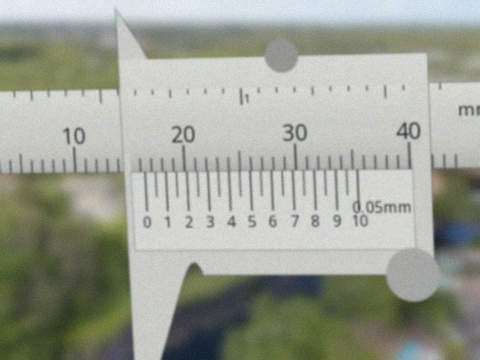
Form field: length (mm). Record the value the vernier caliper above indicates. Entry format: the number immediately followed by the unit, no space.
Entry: 16.4mm
